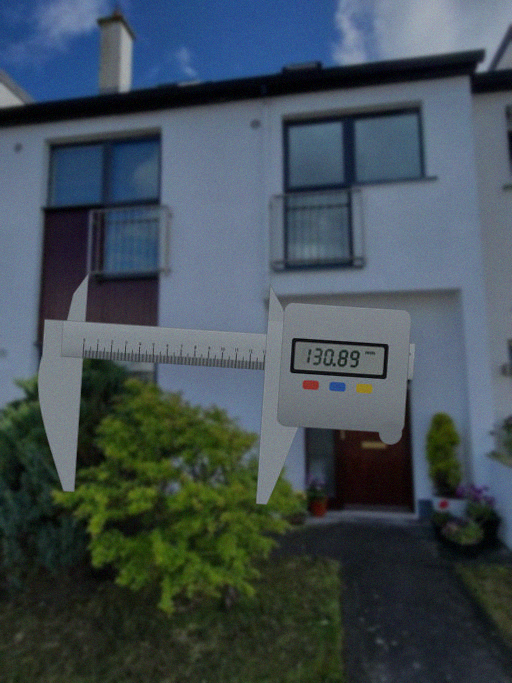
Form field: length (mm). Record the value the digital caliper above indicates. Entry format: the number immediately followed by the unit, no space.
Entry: 130.89mm
